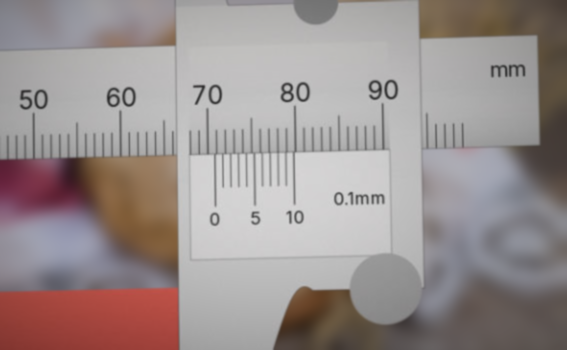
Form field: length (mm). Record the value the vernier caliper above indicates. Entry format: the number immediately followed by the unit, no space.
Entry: 70.8mm
